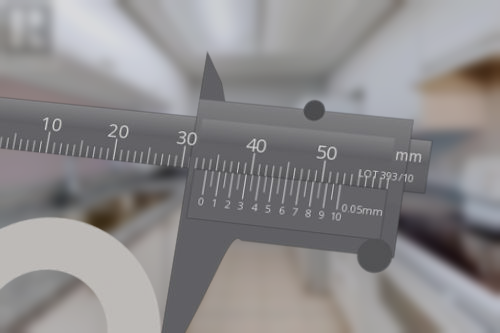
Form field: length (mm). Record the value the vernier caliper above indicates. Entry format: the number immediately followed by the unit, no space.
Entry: 33.6mm
